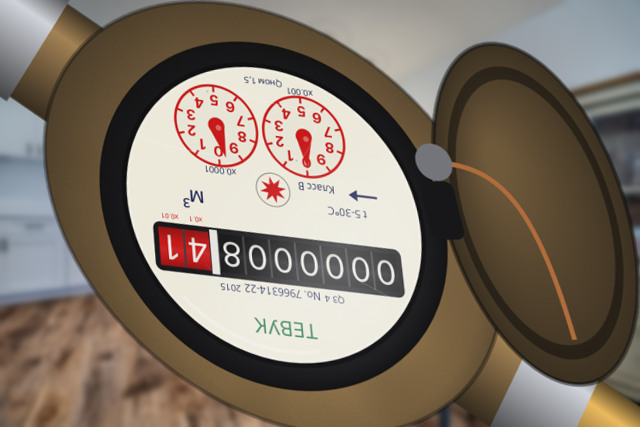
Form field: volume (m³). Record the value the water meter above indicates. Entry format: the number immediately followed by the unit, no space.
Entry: 8.4099m³
